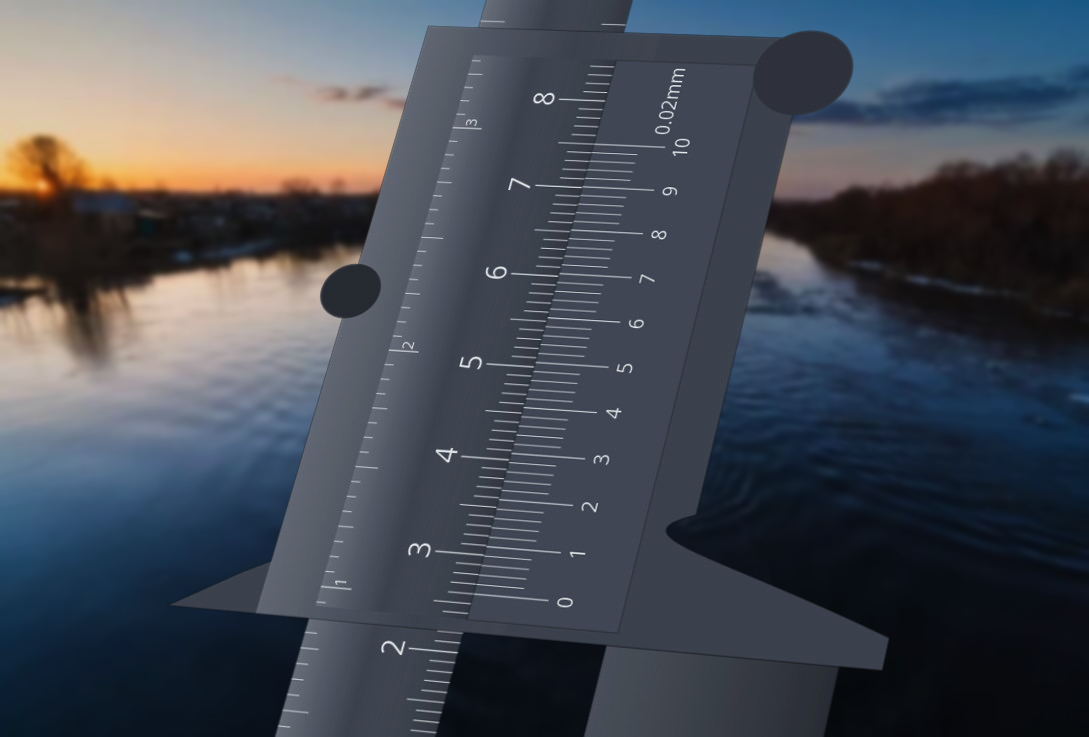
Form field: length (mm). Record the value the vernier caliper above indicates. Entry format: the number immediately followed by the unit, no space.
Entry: 26.0mm
